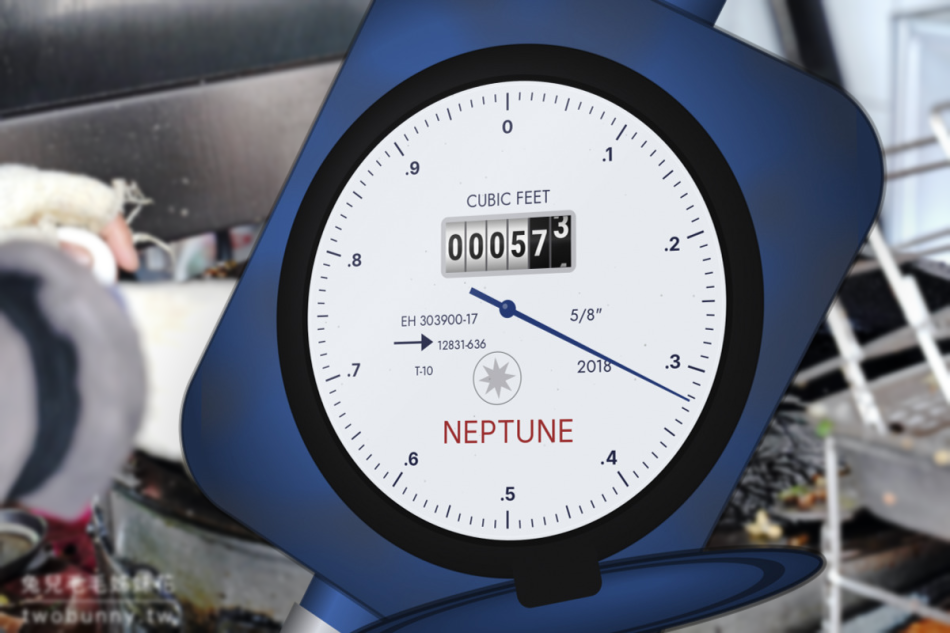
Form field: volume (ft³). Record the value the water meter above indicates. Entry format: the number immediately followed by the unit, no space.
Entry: 573.32ft³
